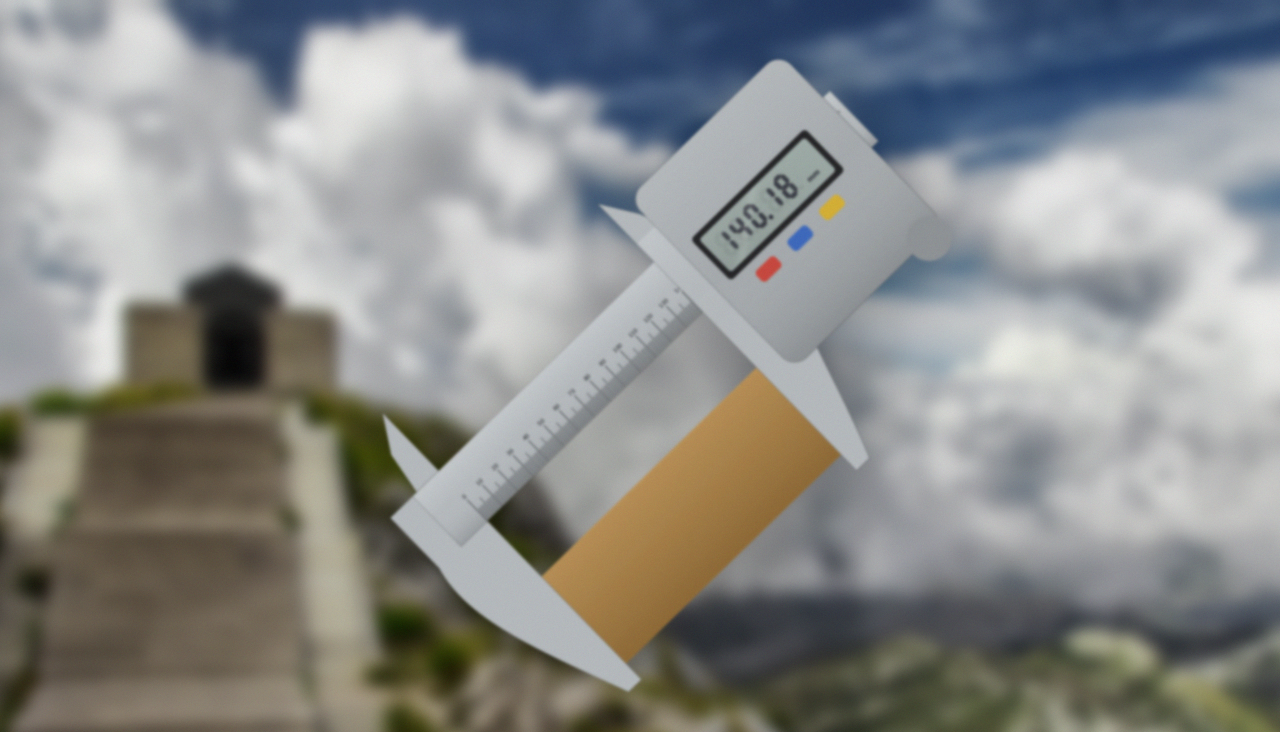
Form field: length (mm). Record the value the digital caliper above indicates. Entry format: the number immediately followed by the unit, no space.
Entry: 140.18mm
